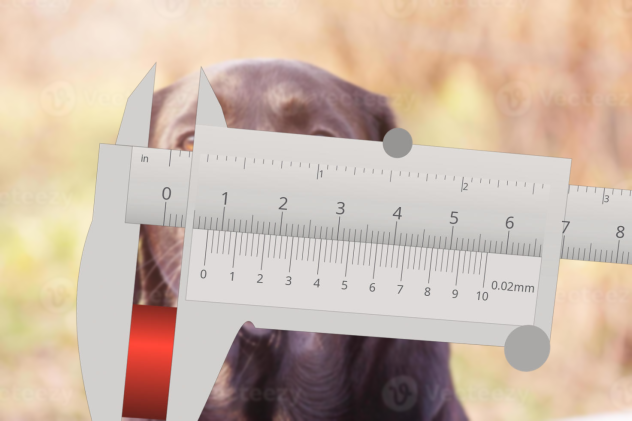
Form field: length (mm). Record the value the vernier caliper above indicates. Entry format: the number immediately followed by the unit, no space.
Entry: 7.6mm
